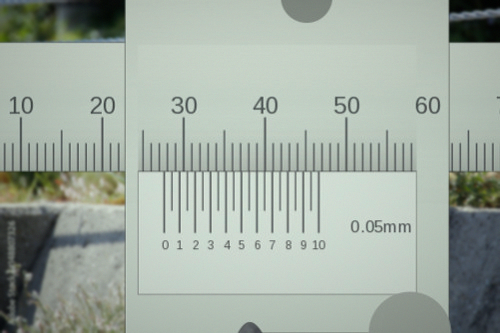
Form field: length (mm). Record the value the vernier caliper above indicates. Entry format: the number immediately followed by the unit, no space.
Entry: 27.6mm
